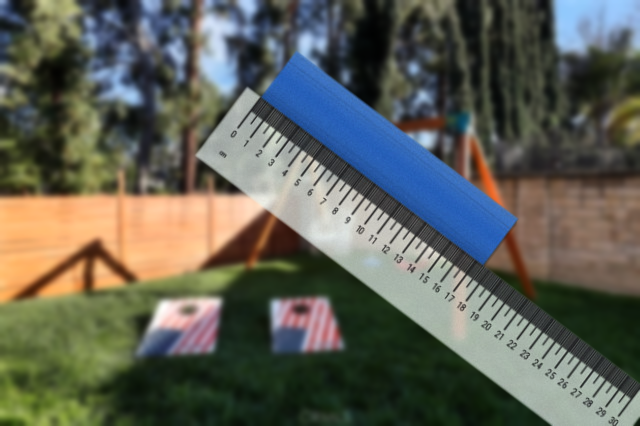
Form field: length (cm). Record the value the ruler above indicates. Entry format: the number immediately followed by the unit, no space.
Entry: 17.5cm
